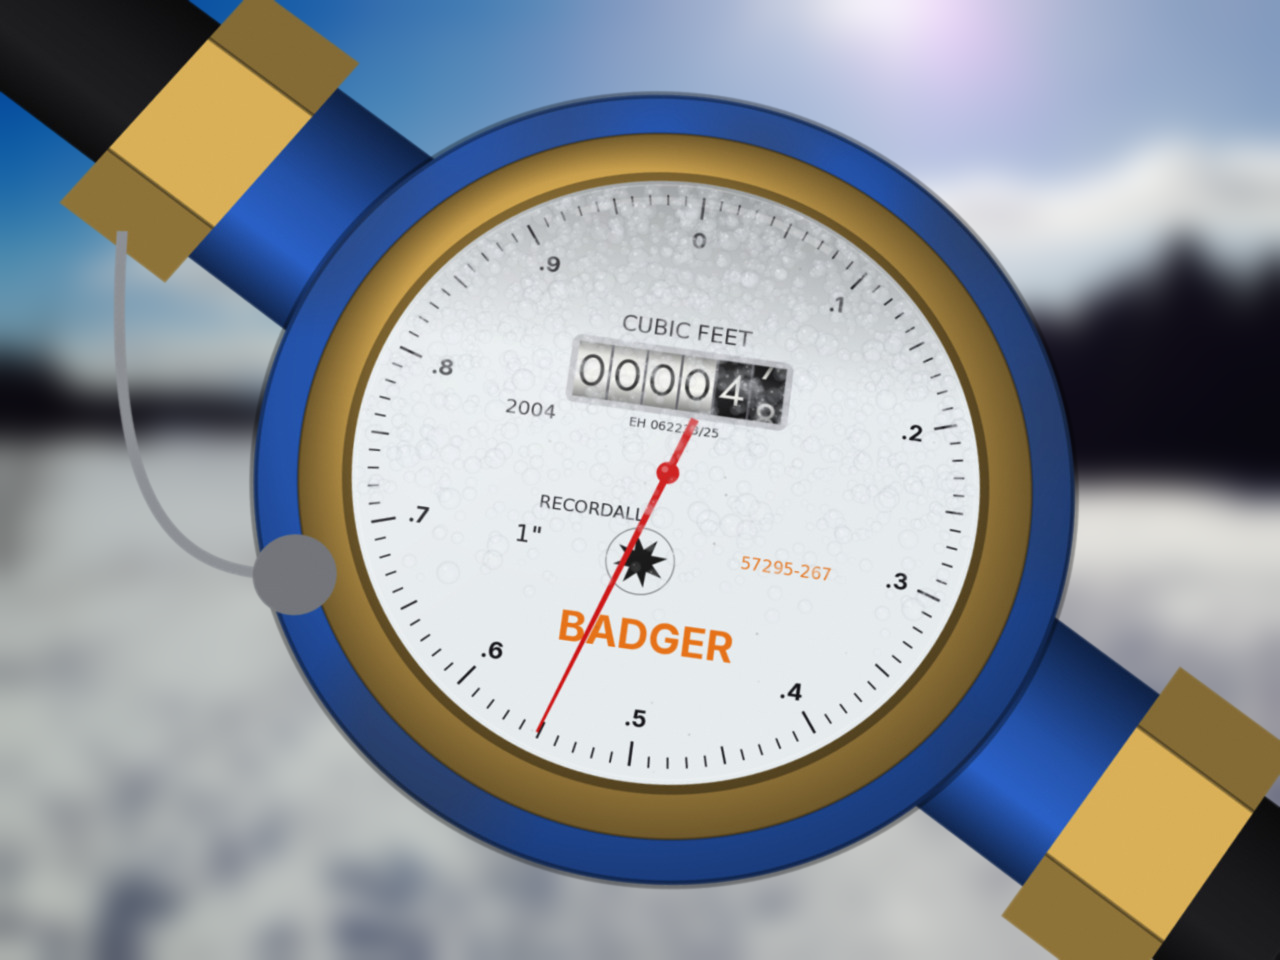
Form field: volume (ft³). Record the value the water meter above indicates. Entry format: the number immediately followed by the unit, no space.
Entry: 47.55ft³
